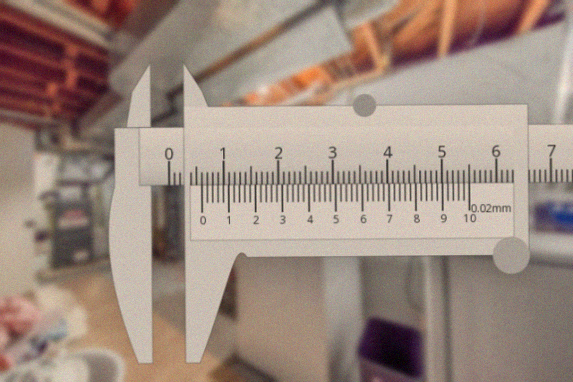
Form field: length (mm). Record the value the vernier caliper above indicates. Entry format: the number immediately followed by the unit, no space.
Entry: 6.0mm
